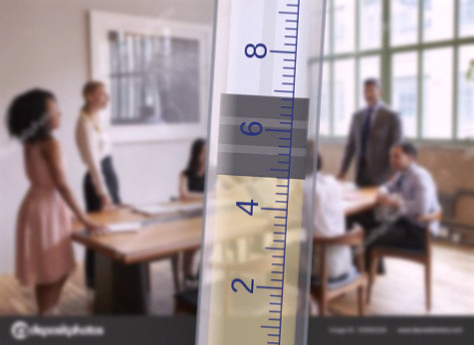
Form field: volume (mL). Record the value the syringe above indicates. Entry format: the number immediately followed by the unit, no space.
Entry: 4.8mL
